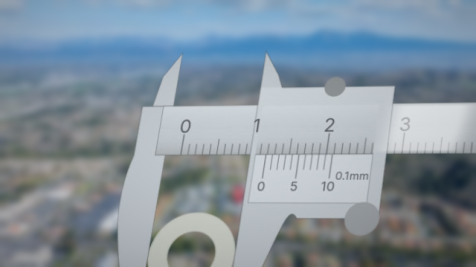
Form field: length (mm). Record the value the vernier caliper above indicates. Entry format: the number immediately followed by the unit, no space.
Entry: 11.8mm
